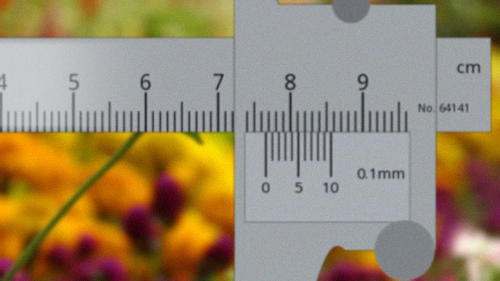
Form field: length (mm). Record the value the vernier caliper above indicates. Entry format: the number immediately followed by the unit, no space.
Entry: 76.6mm
